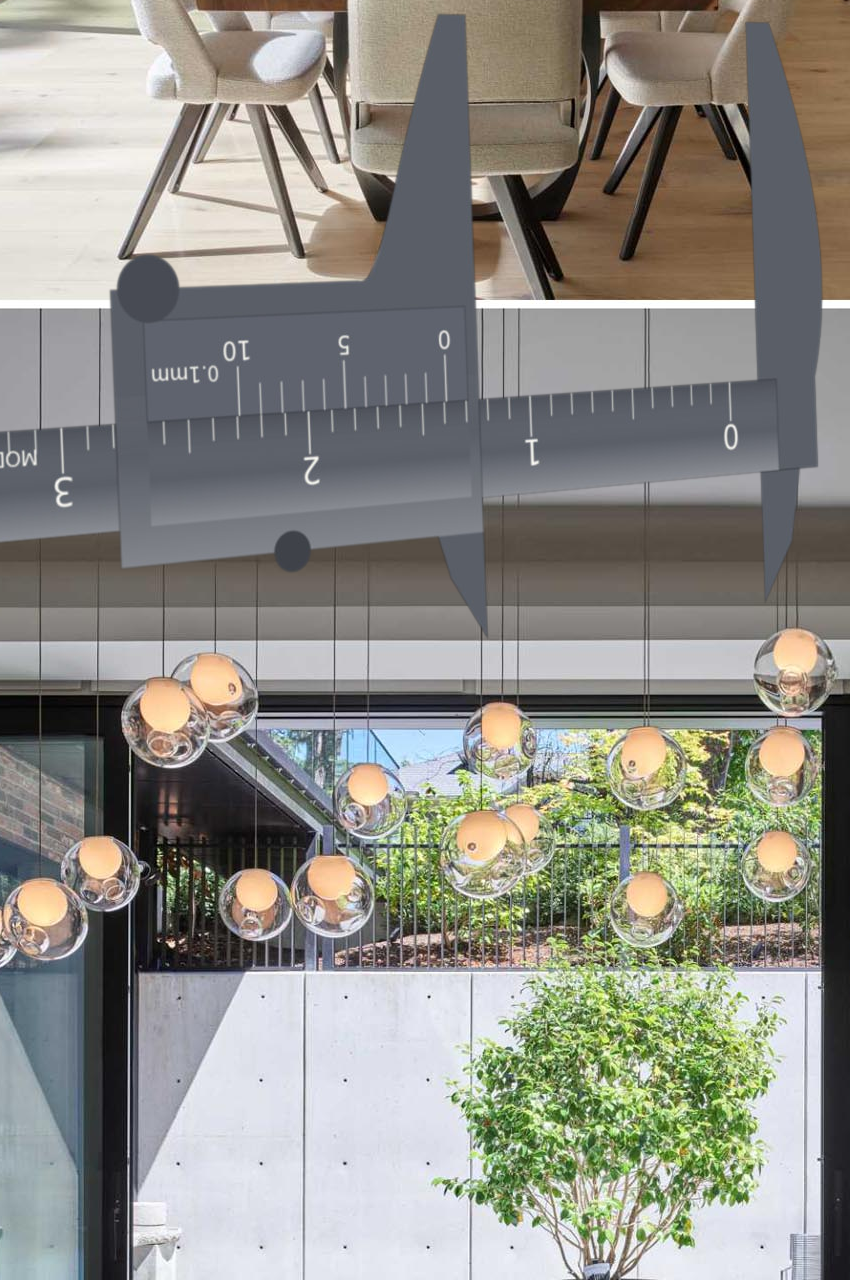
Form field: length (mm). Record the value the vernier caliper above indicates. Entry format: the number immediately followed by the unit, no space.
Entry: 13.9mm
